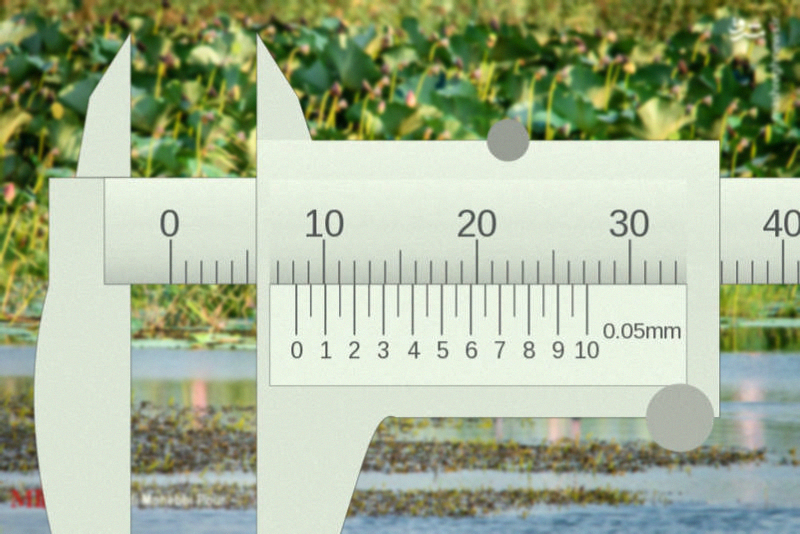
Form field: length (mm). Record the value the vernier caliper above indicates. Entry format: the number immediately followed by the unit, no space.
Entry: 8.2mm
